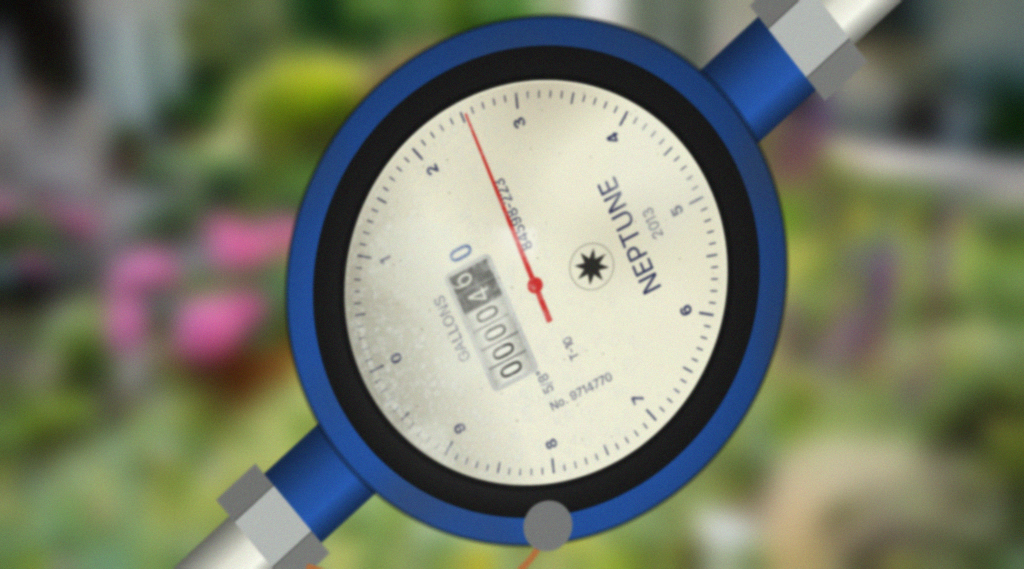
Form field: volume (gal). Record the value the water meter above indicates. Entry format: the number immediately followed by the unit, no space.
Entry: 462.5gal
